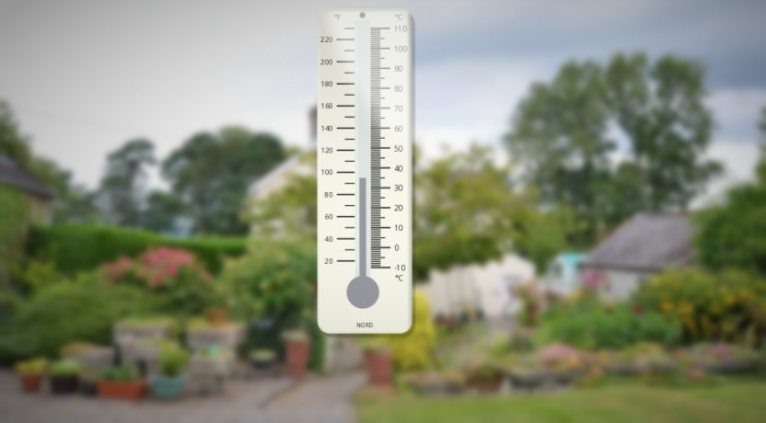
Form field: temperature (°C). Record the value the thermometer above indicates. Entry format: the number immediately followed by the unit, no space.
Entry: 35°C
